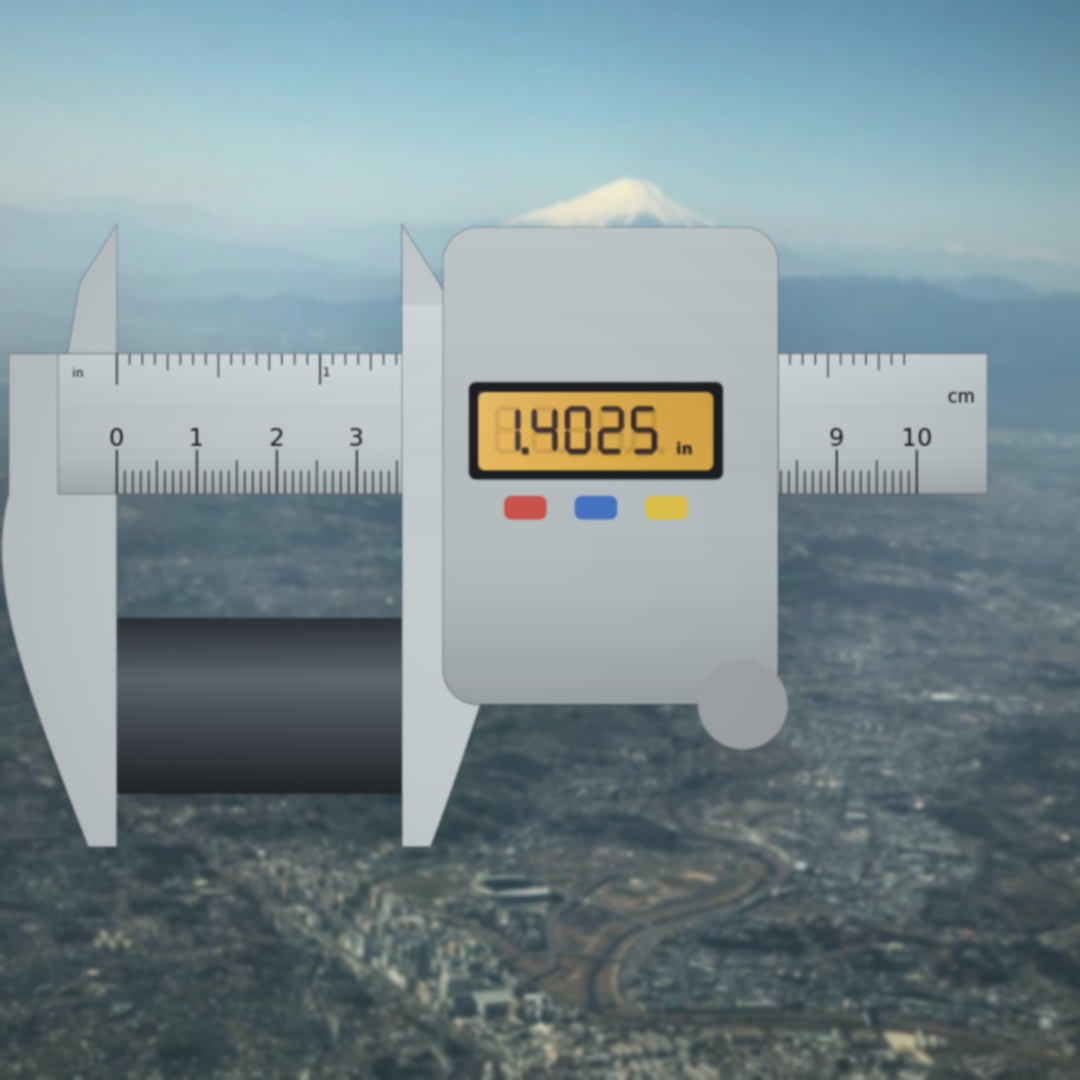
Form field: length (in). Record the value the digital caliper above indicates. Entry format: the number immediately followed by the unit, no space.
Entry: 1.4025in
